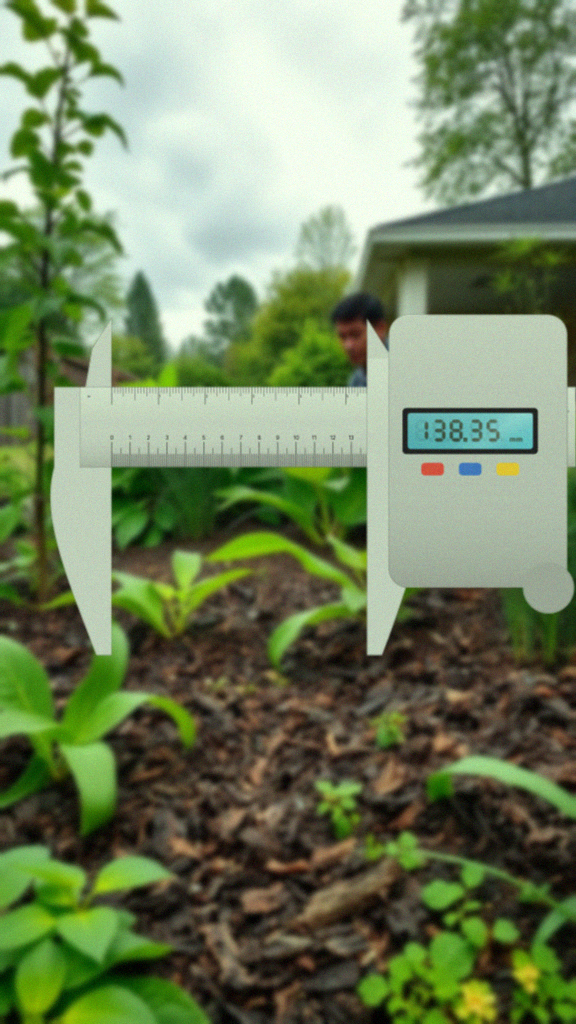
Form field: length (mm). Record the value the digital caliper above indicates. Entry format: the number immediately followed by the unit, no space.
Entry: 138.35mm
